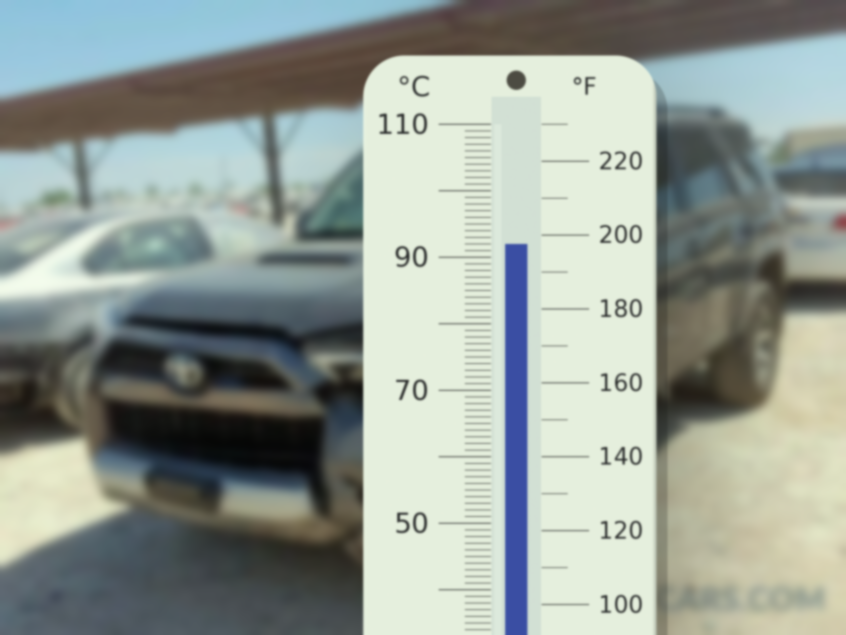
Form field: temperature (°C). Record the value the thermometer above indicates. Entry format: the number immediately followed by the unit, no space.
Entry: 92°C
